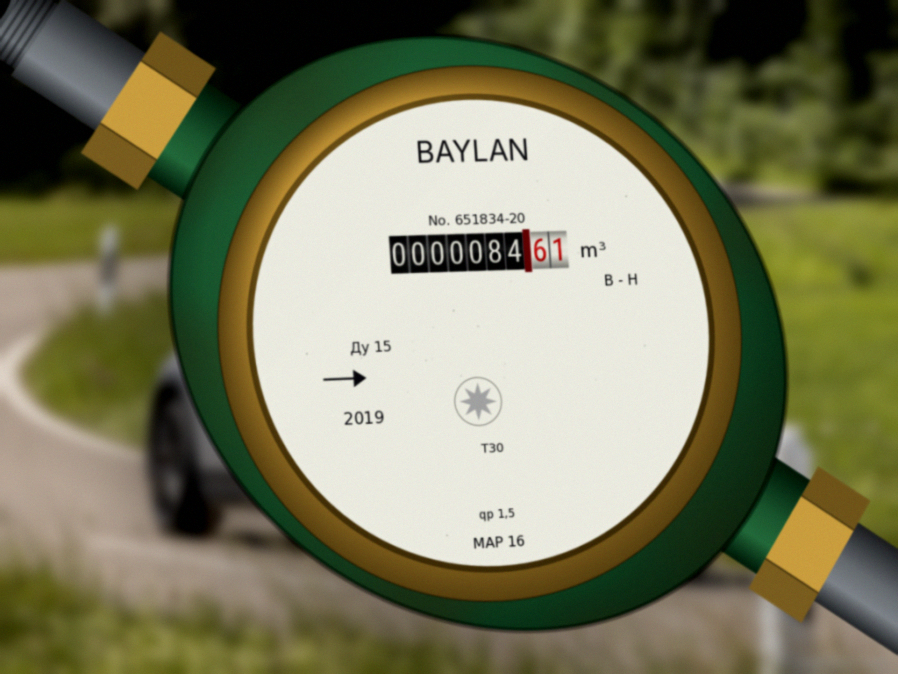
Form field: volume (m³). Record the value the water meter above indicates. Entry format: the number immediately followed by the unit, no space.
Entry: 84.61m³
